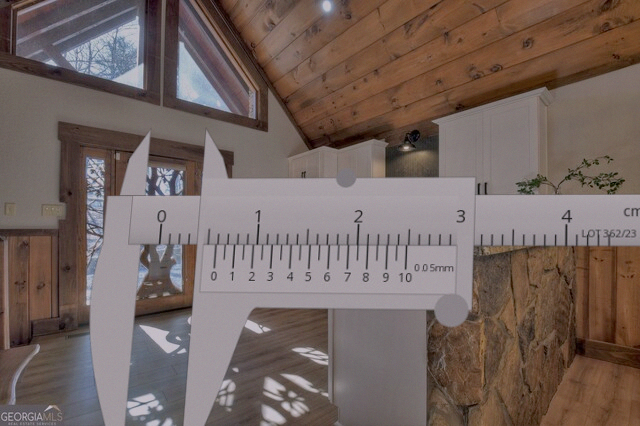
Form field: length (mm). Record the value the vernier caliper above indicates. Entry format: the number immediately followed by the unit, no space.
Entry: 5.8mm
